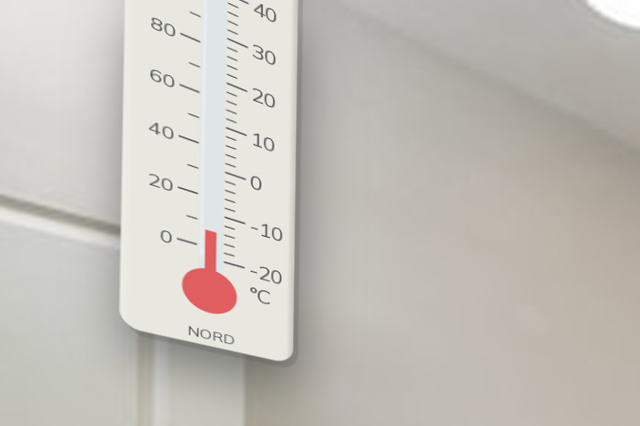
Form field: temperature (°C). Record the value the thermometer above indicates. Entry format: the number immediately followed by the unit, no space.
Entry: -14°C
